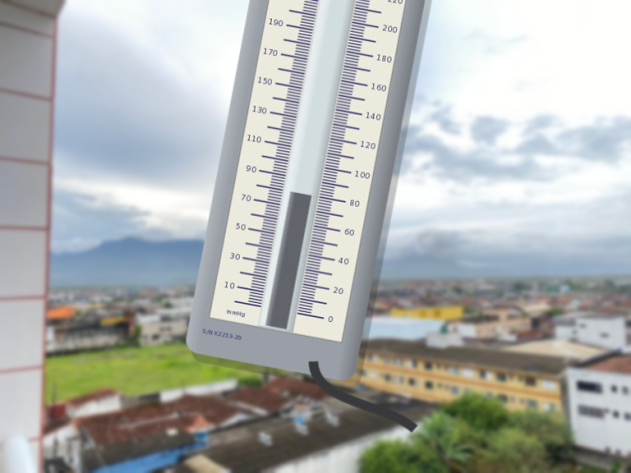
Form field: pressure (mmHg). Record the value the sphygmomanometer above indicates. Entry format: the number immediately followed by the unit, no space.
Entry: 80mmHg
